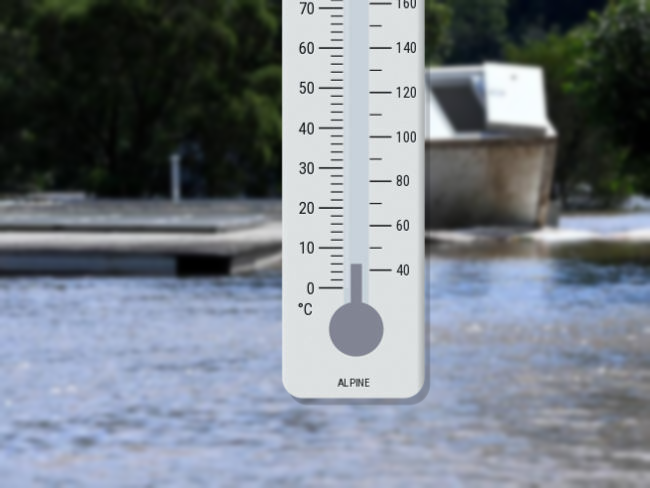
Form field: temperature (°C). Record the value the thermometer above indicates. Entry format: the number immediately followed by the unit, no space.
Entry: 6°C
